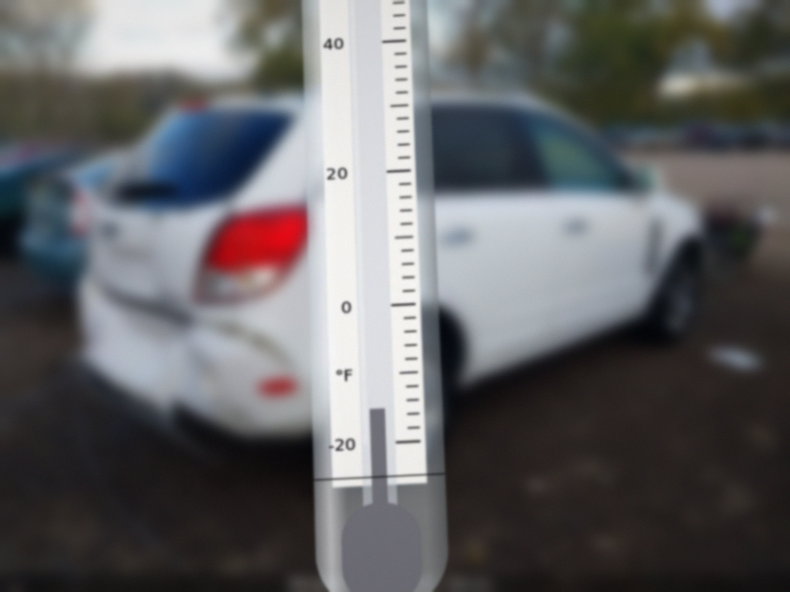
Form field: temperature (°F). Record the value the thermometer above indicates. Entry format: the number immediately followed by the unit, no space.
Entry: -15°F
